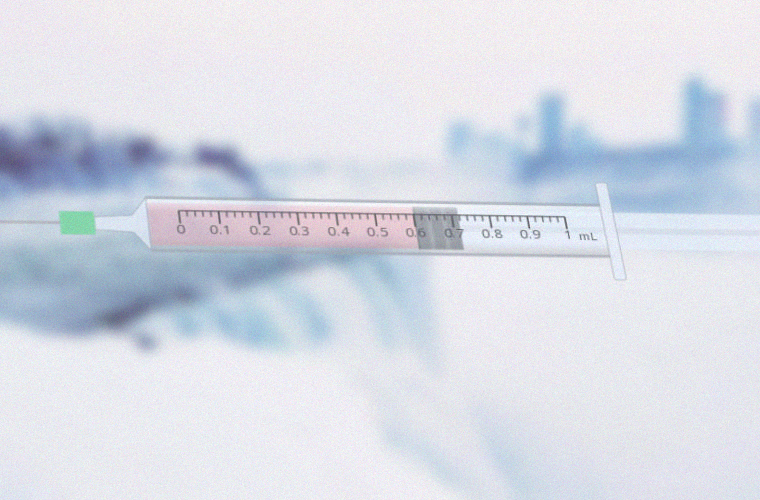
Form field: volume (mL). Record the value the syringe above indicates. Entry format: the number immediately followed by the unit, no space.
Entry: 0.6mL
